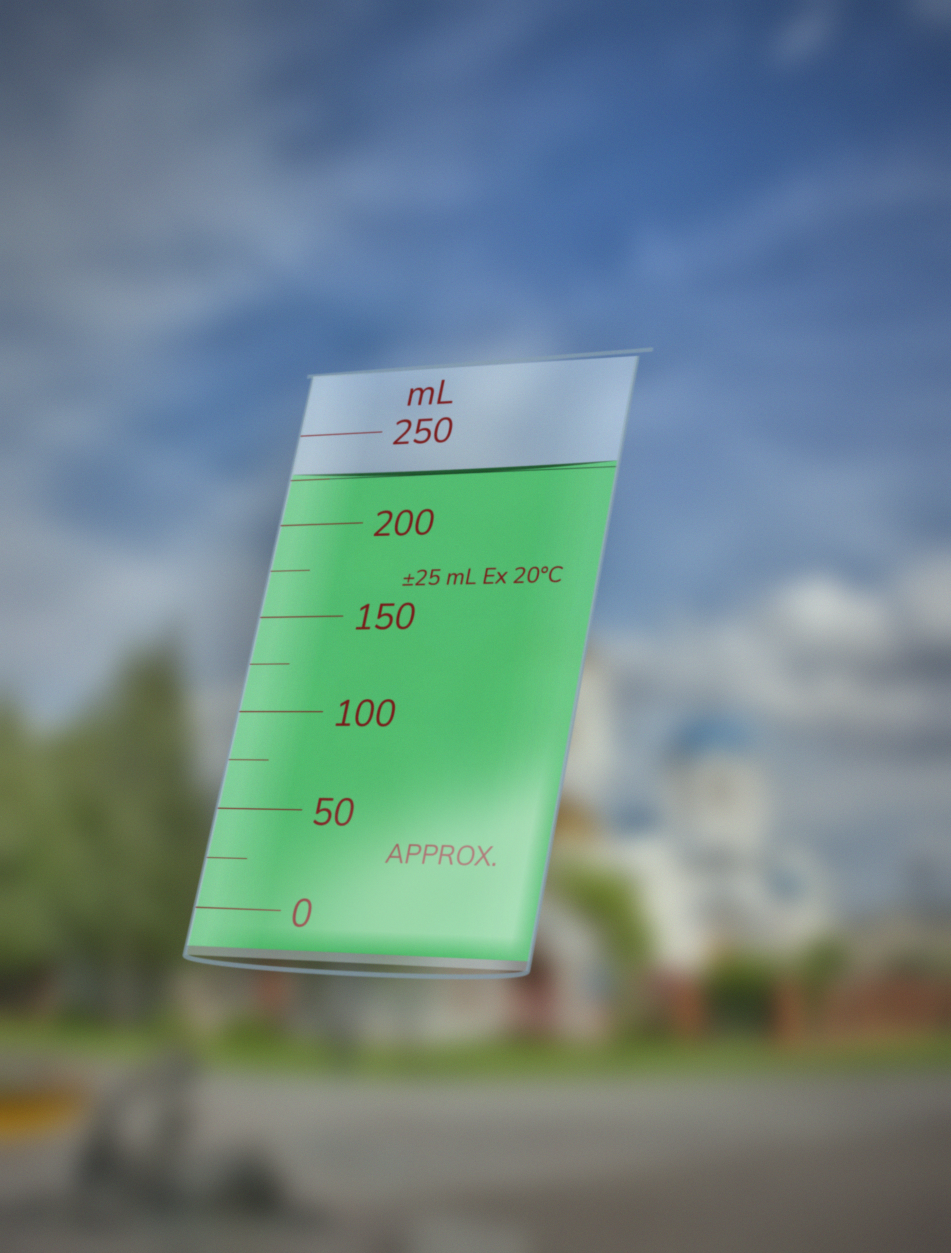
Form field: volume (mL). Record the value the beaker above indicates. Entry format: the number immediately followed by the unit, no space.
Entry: 225mL
